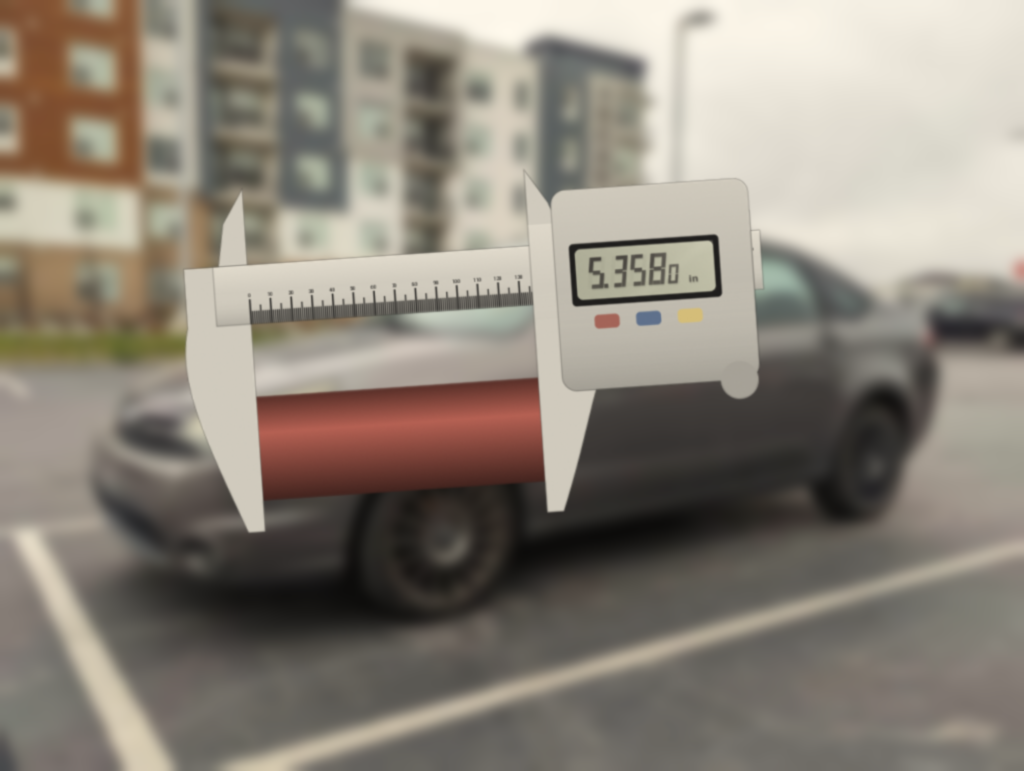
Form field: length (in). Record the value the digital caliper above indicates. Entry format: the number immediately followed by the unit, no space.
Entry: 5.3580in
